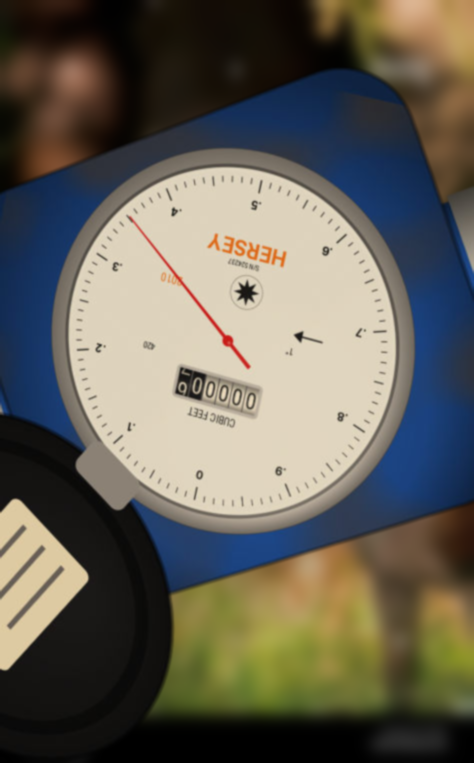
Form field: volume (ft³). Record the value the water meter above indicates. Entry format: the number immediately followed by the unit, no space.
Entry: 6.35ft³
